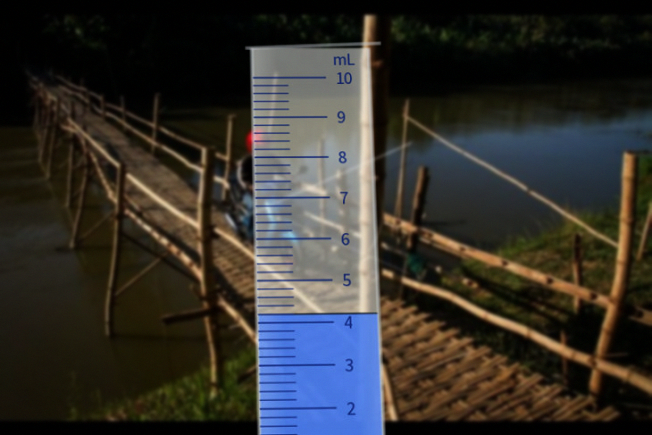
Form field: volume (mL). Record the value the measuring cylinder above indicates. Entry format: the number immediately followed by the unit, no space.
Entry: 4.2mL
